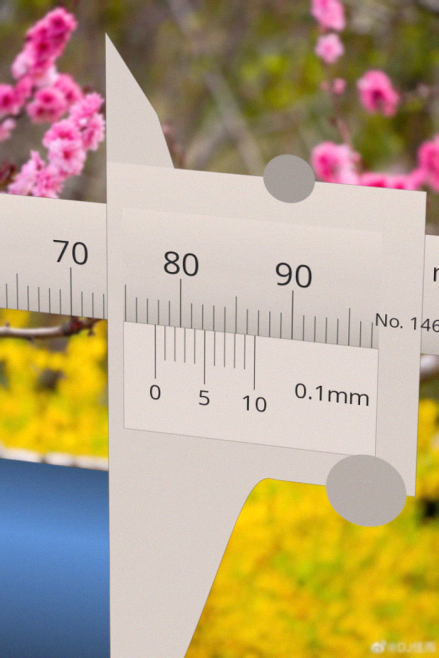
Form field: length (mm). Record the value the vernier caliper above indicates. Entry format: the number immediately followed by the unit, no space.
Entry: 77.7mm
